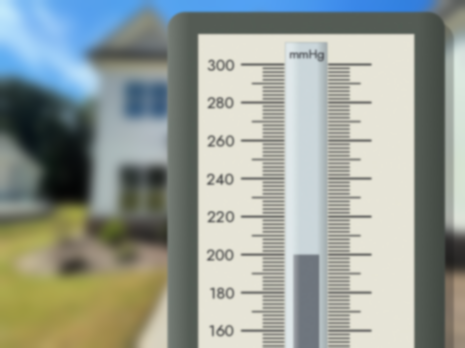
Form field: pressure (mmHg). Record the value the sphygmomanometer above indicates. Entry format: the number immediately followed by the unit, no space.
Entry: 200mmHg
